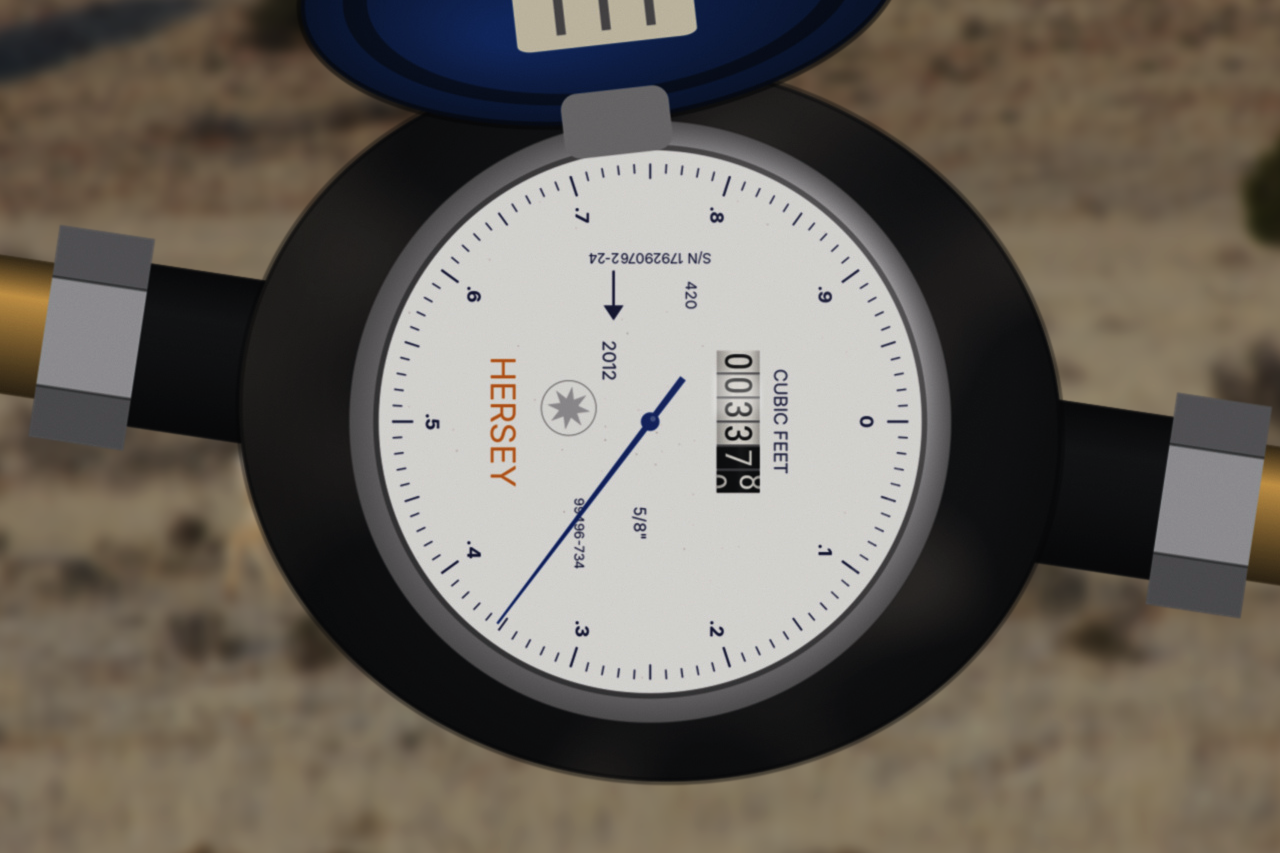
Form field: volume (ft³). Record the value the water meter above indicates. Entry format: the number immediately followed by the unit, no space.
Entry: 3378.35ft³
